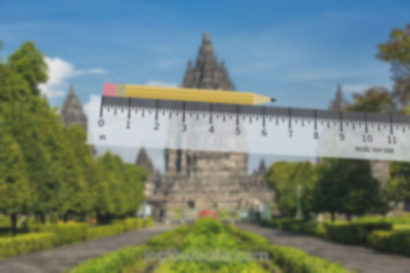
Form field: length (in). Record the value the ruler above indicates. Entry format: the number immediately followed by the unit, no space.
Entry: 6.5in
